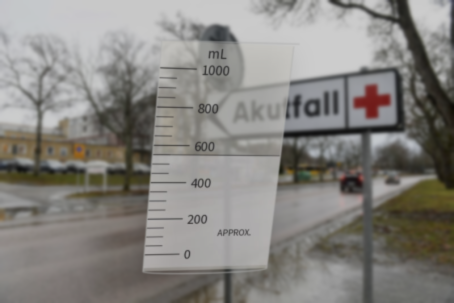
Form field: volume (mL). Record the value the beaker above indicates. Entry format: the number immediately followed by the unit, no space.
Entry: 550mL
